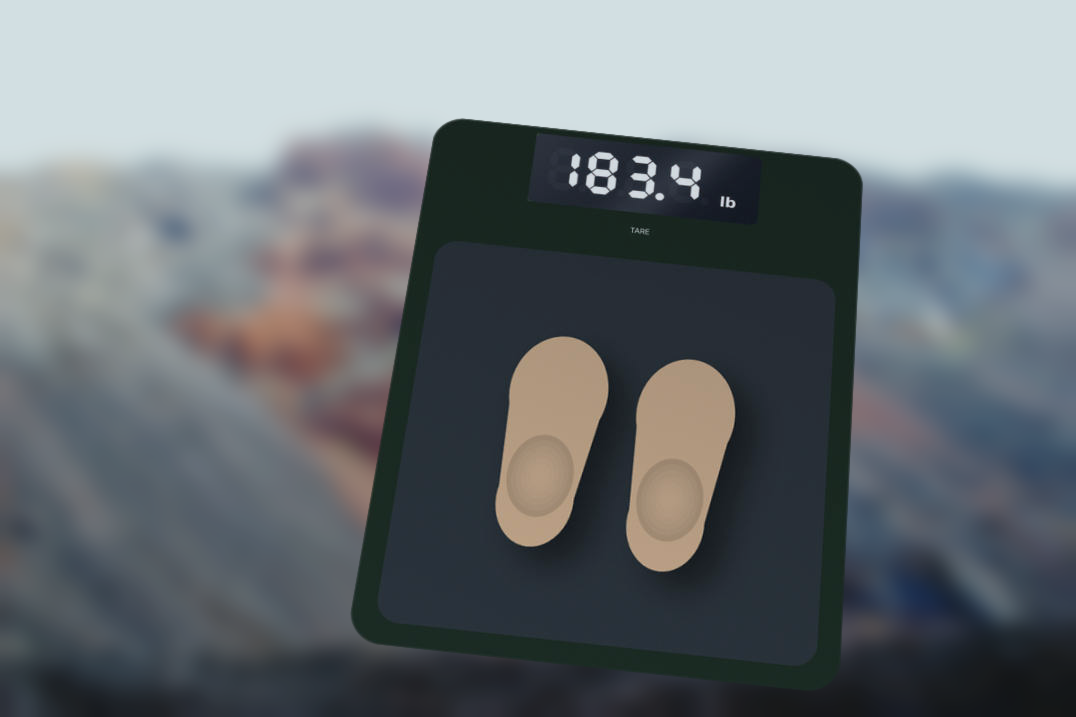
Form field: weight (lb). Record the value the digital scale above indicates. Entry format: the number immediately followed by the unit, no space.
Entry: 183.4lb
